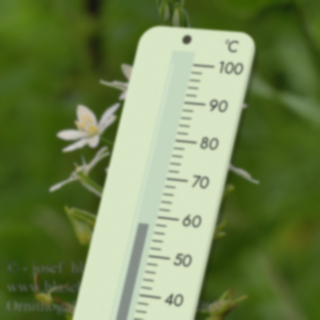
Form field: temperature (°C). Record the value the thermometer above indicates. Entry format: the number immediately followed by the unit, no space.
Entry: 58°C
